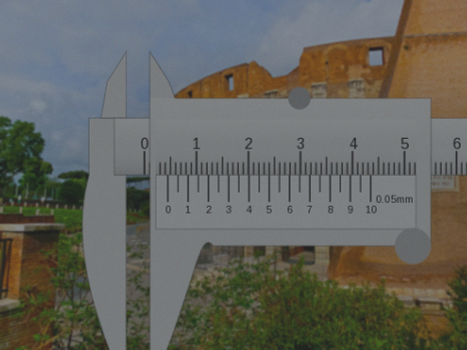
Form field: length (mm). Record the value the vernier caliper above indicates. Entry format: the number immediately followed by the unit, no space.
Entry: 4.5mm
